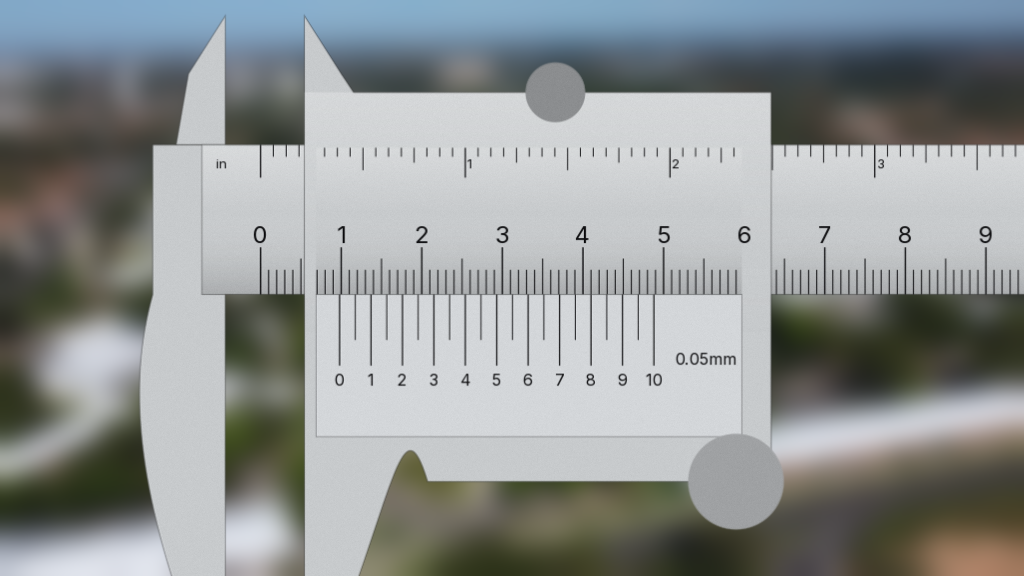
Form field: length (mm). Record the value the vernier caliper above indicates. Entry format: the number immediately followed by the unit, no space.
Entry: 9.8mm
